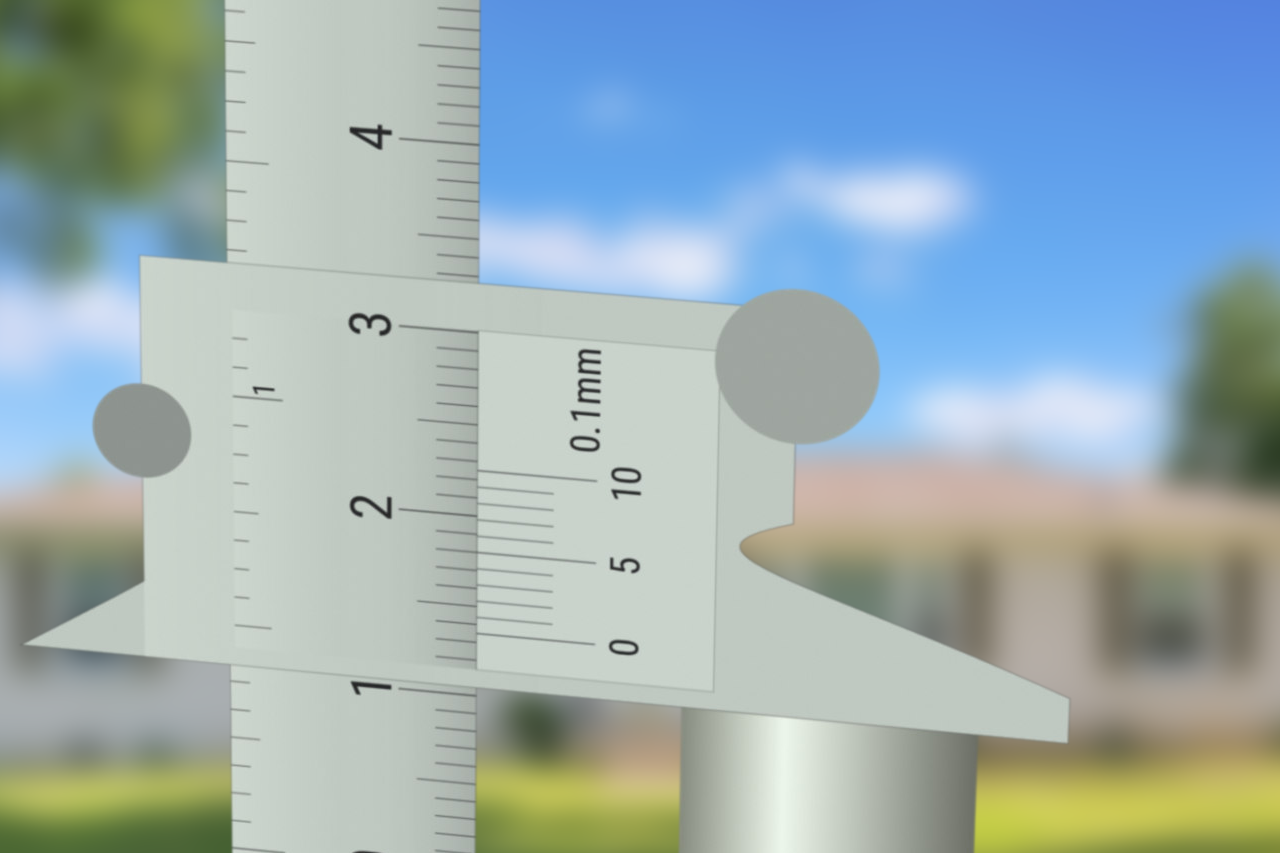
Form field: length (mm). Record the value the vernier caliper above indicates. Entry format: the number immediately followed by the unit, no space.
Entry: 13.5mm
